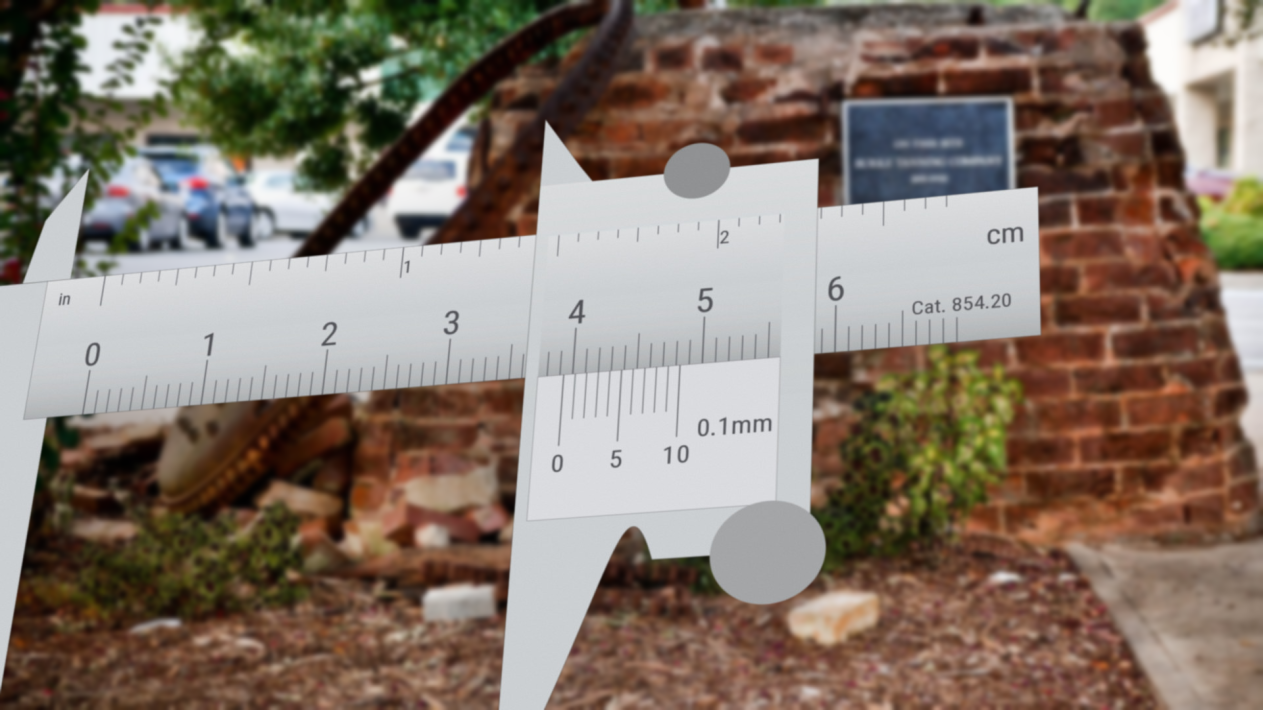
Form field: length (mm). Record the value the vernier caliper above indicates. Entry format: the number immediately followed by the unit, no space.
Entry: 39.3mm
